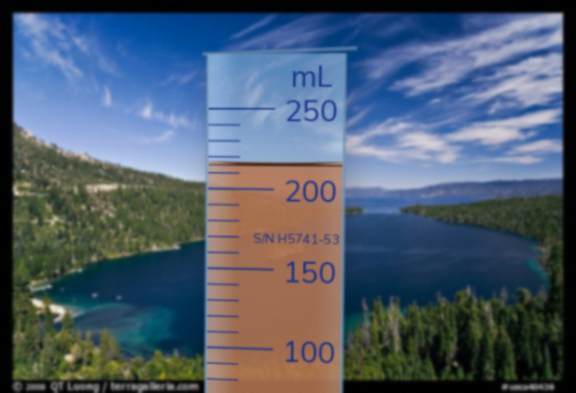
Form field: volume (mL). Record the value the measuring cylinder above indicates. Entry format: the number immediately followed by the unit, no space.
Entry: 215mL
